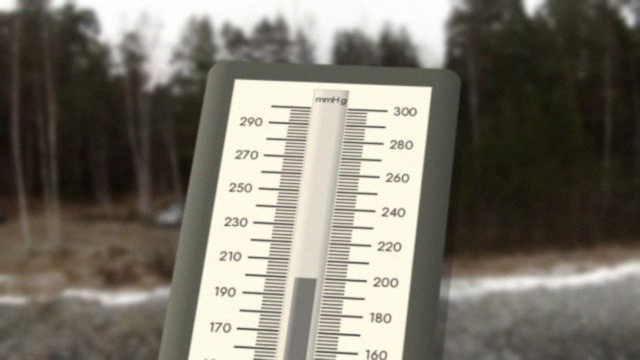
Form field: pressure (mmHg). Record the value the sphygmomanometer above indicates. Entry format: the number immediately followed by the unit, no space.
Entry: 200mmHg
